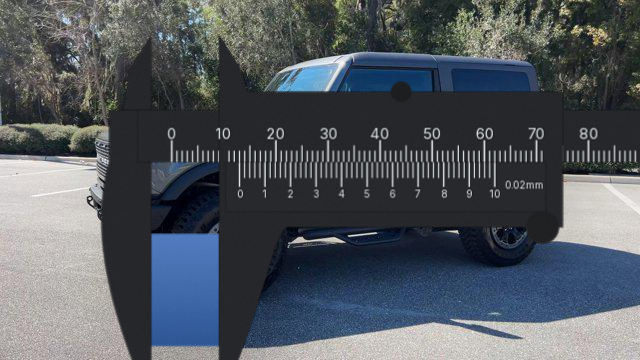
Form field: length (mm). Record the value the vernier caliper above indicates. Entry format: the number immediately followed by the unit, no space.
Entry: 13.0mm
